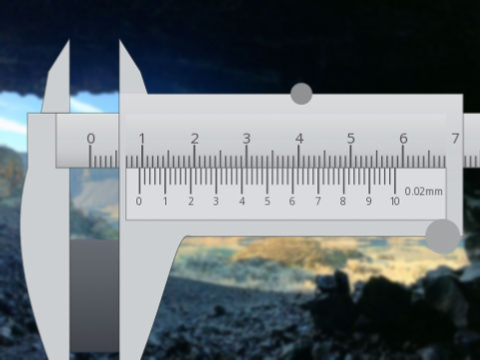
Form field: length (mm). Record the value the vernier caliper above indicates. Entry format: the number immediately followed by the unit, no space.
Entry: 9.5mm
